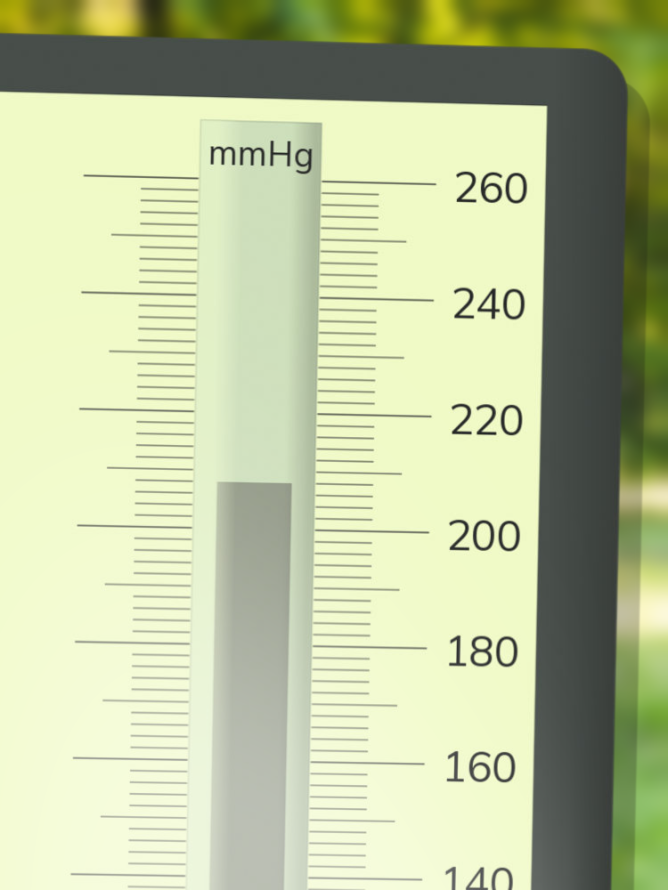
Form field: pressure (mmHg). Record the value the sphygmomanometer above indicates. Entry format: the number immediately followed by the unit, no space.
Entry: 208mmHg
